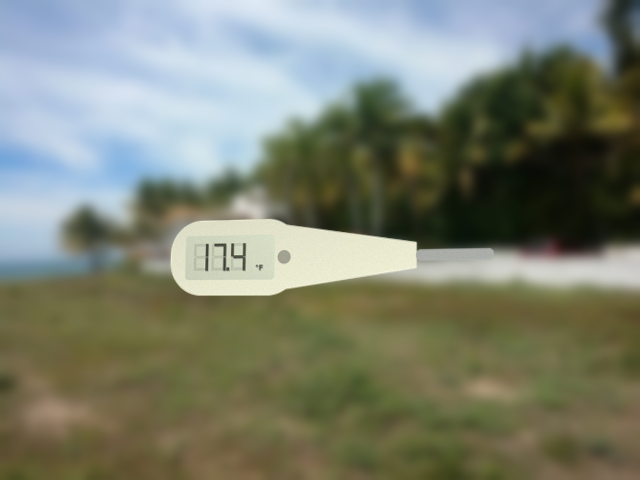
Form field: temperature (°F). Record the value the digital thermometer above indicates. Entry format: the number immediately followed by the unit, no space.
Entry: 17.4°F
